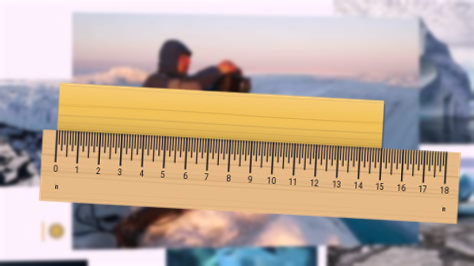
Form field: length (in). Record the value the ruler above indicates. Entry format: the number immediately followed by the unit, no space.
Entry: 15in
